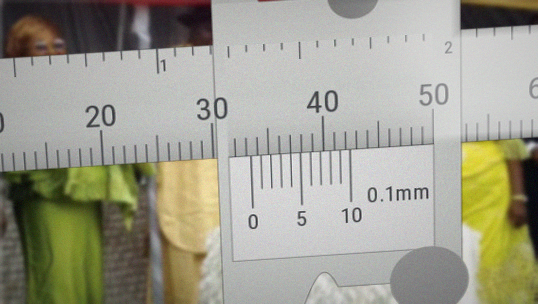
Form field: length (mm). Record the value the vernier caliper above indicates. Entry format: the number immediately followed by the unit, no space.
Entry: 33.4mm
